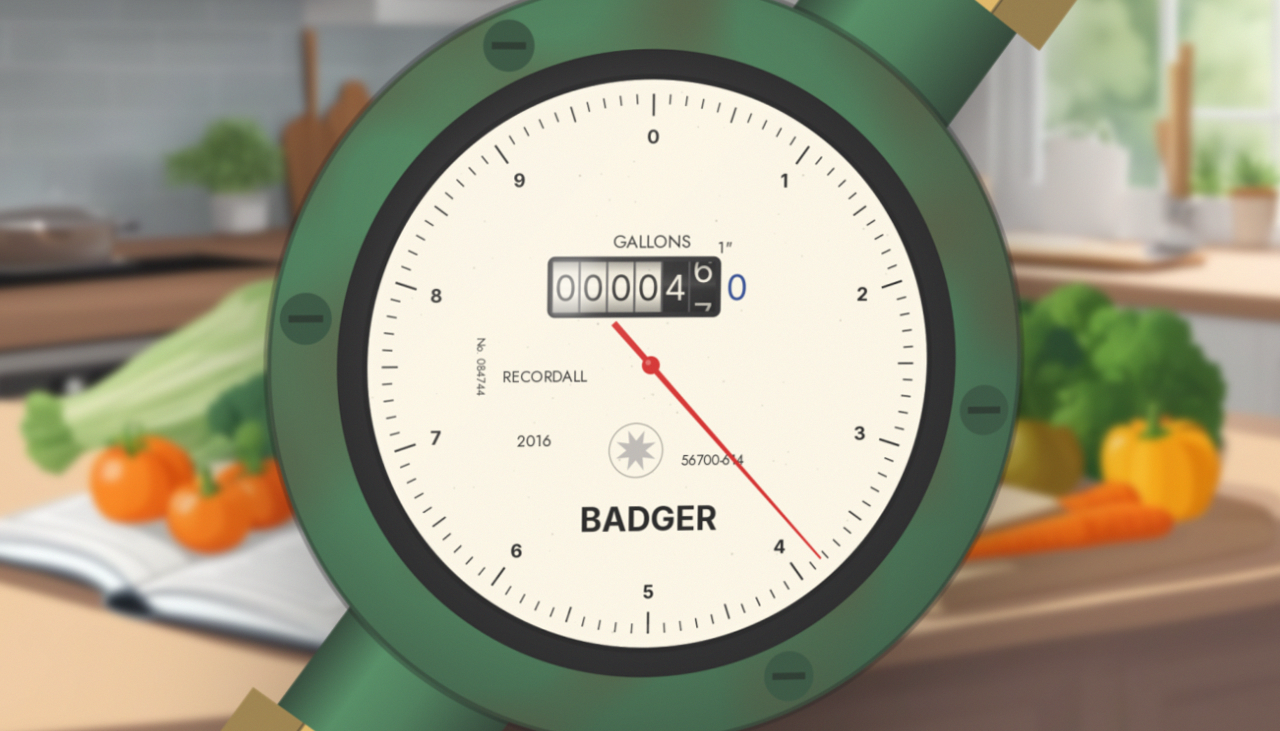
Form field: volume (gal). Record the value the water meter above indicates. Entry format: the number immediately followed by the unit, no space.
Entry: 463.8gal
